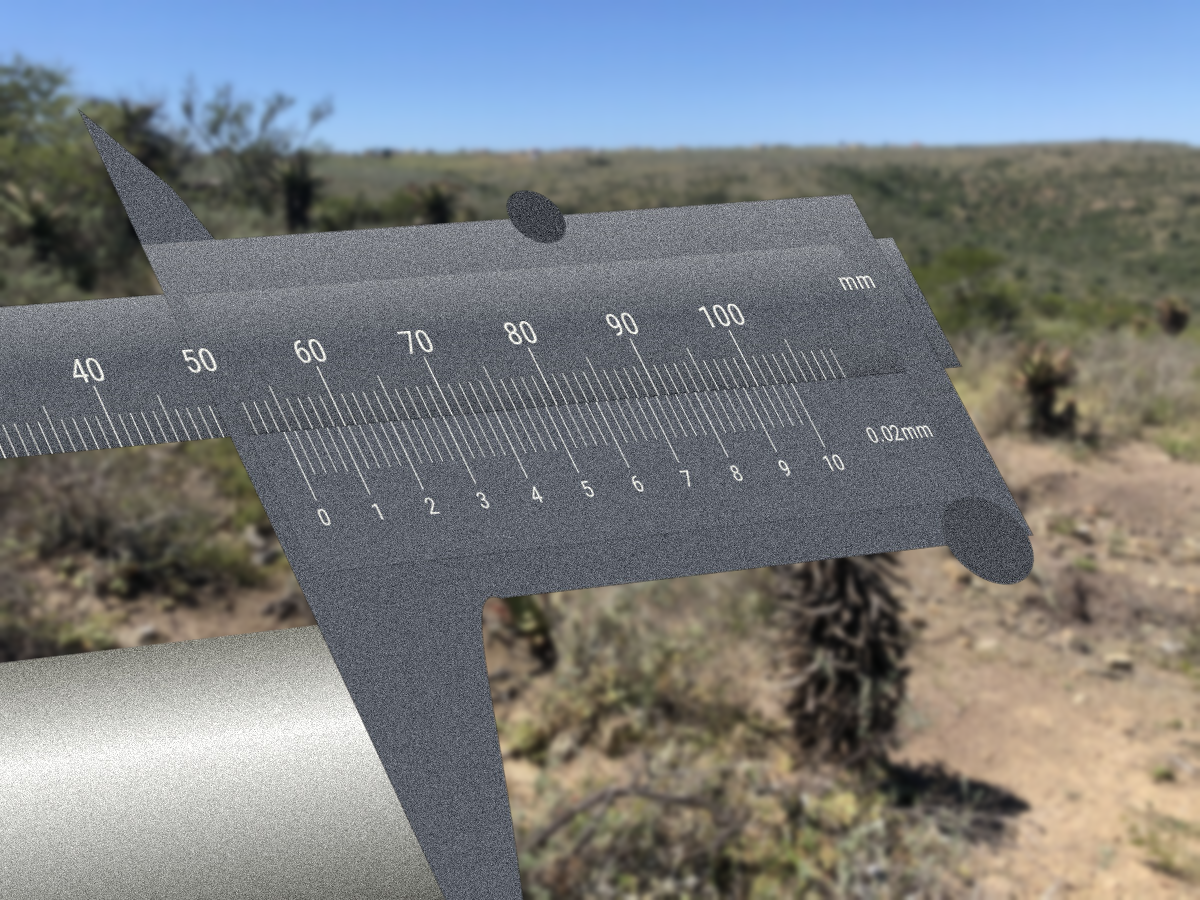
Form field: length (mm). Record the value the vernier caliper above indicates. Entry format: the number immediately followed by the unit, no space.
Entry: 54.4mm
